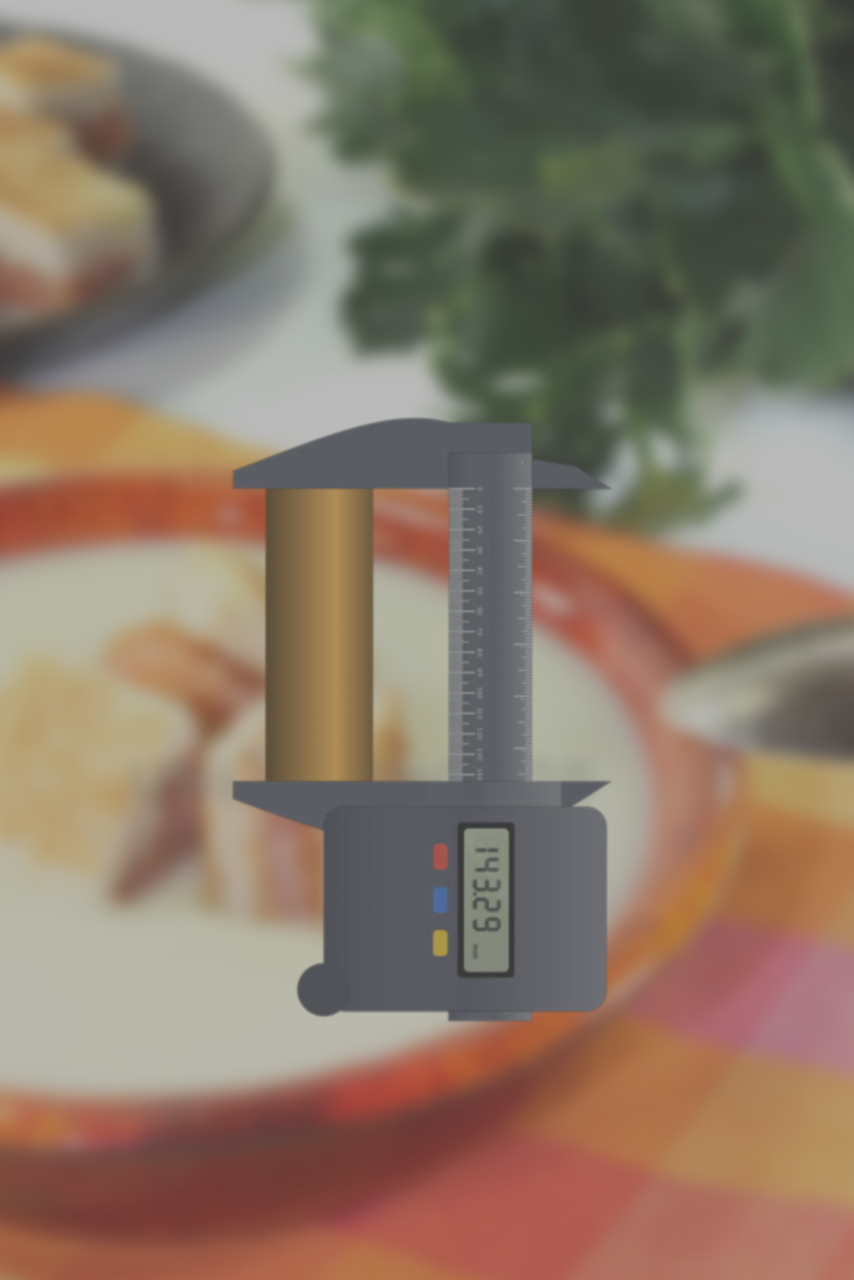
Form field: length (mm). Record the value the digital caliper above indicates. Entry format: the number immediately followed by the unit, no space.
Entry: 143.29mm
